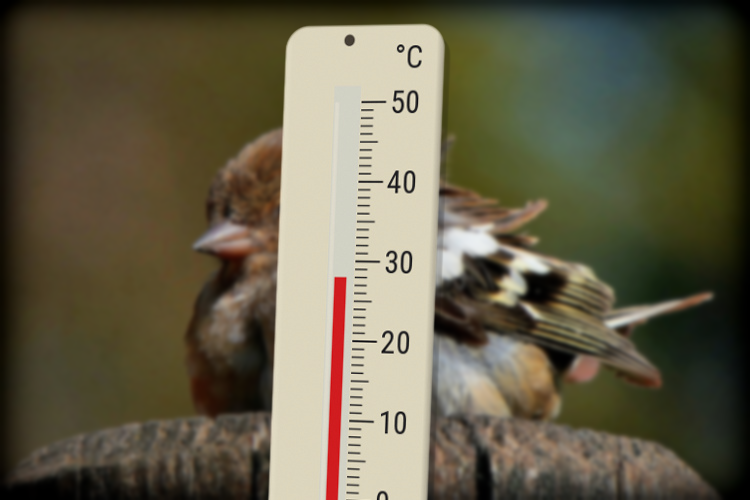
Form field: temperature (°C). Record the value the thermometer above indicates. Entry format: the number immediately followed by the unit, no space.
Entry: 28°C
